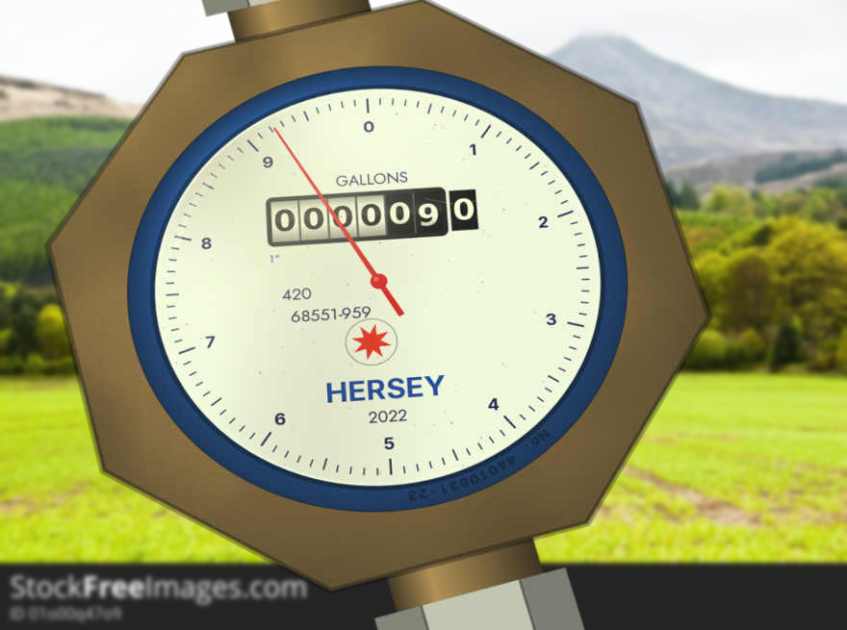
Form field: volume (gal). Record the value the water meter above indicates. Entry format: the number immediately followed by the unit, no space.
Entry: 89.2gal
